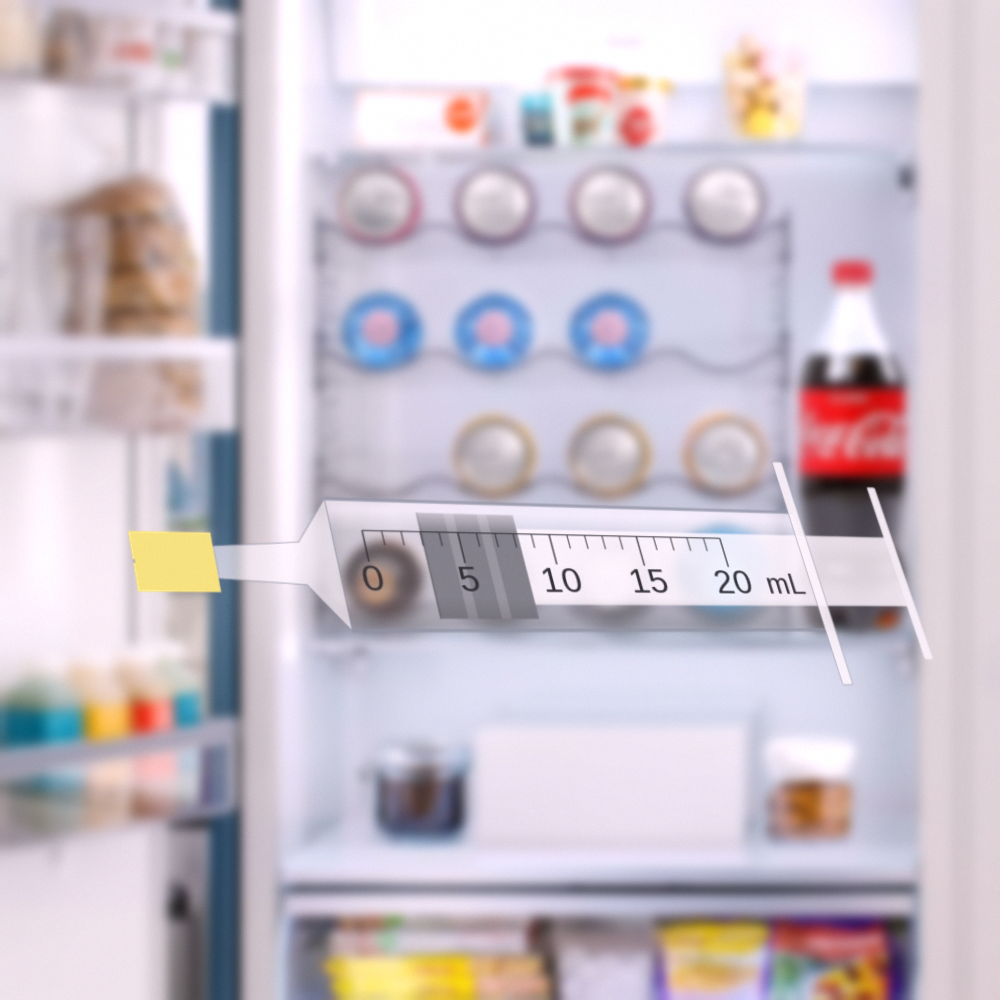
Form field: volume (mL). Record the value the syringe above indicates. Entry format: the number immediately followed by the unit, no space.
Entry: 3mL
